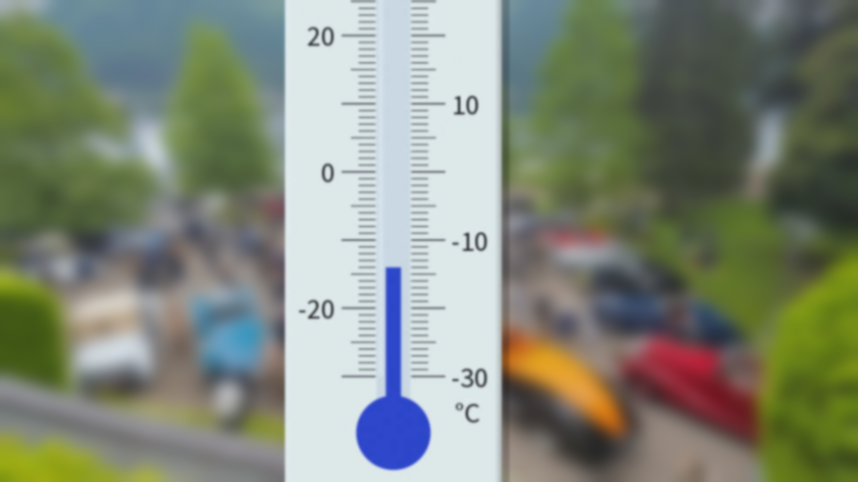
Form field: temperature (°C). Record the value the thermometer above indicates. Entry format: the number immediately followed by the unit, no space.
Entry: -14°C
